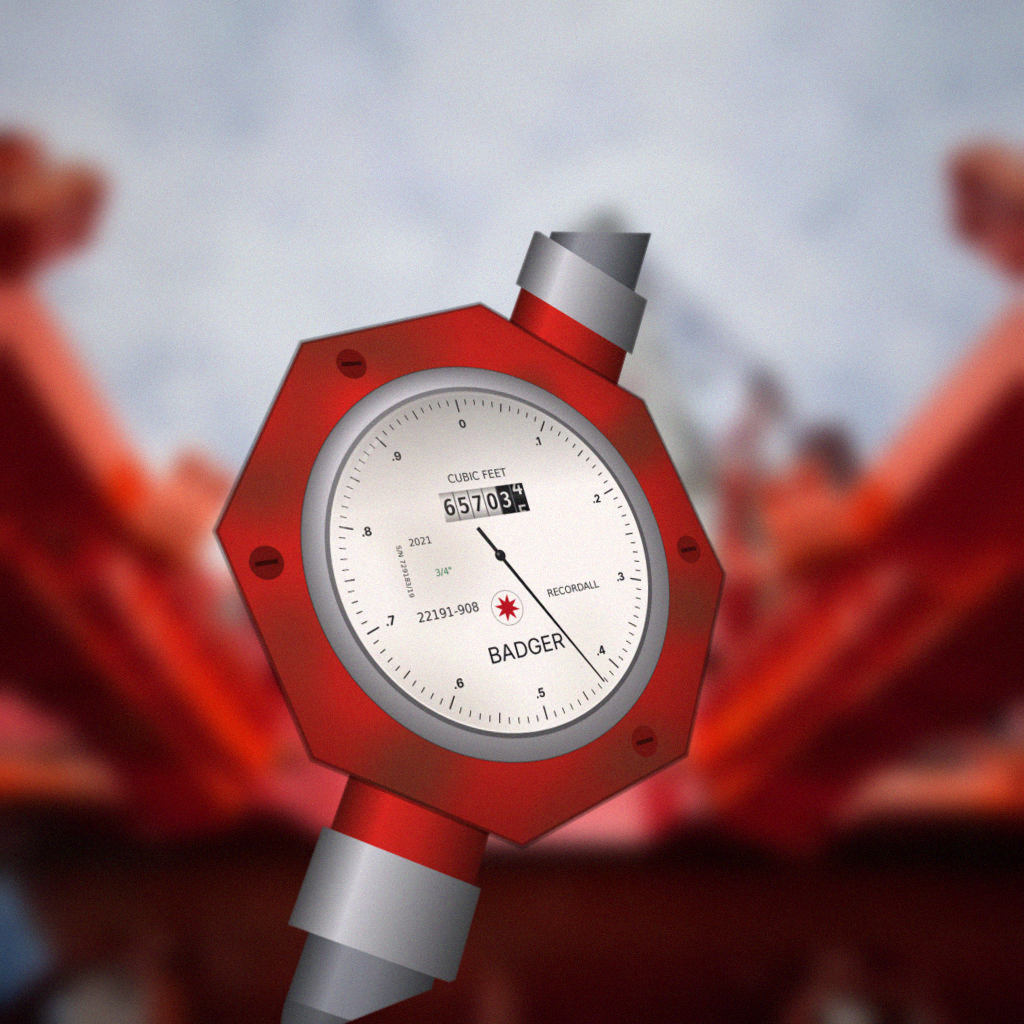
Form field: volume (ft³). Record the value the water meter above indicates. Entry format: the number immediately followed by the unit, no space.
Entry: 657034.42ft³
